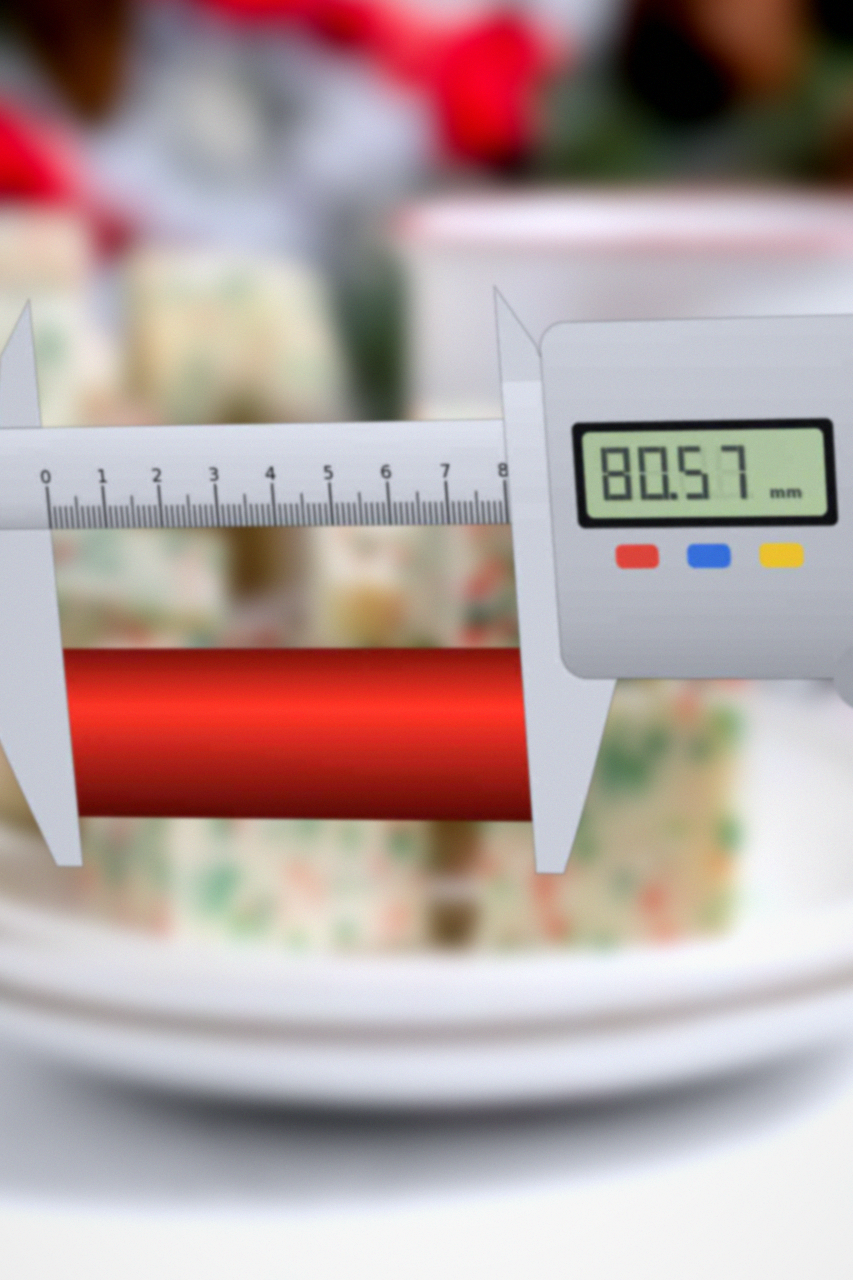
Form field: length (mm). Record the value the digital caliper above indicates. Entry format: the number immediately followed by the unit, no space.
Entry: 80.57mm
